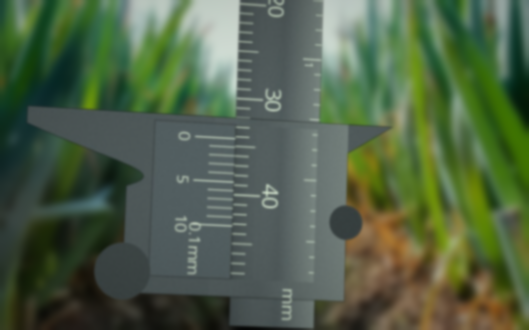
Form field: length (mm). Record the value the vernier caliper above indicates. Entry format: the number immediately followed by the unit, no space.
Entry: 34.2mm
